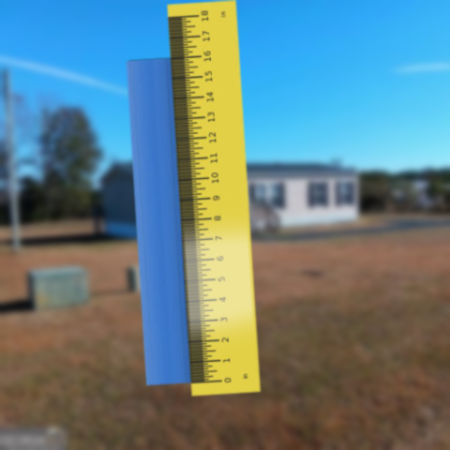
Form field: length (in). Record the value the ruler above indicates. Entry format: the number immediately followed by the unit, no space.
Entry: 16in
